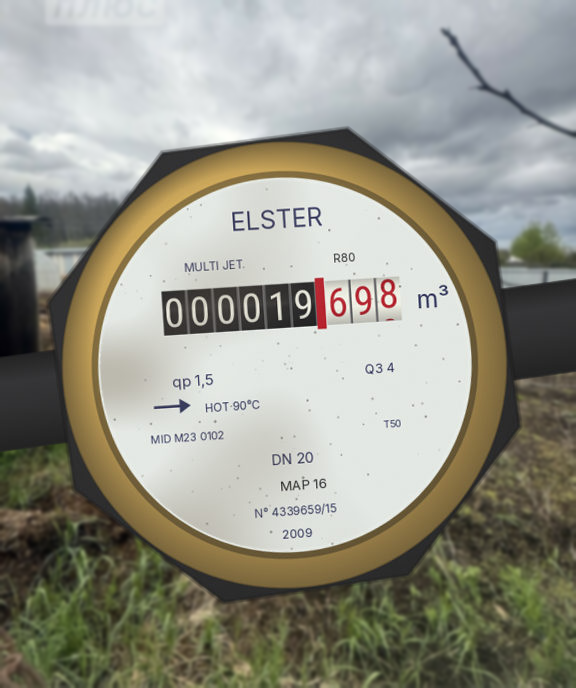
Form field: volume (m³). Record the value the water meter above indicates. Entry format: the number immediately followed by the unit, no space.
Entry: 19.698m³
